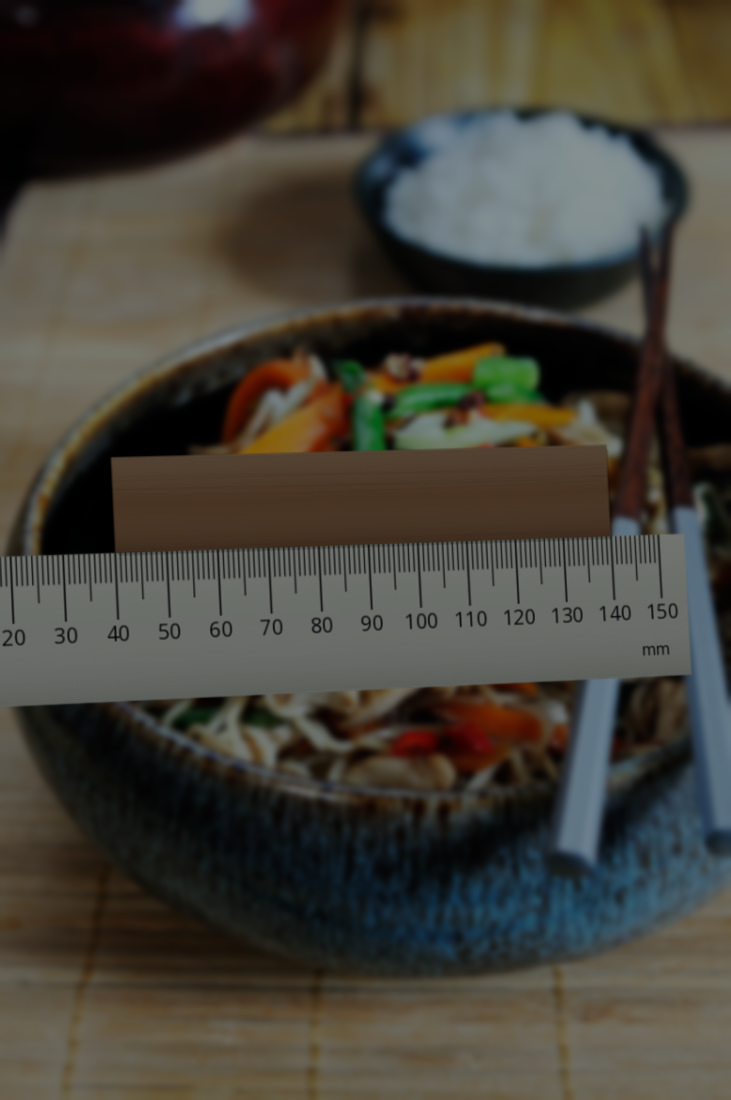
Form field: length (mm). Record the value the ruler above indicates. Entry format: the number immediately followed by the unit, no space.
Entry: 100mm
